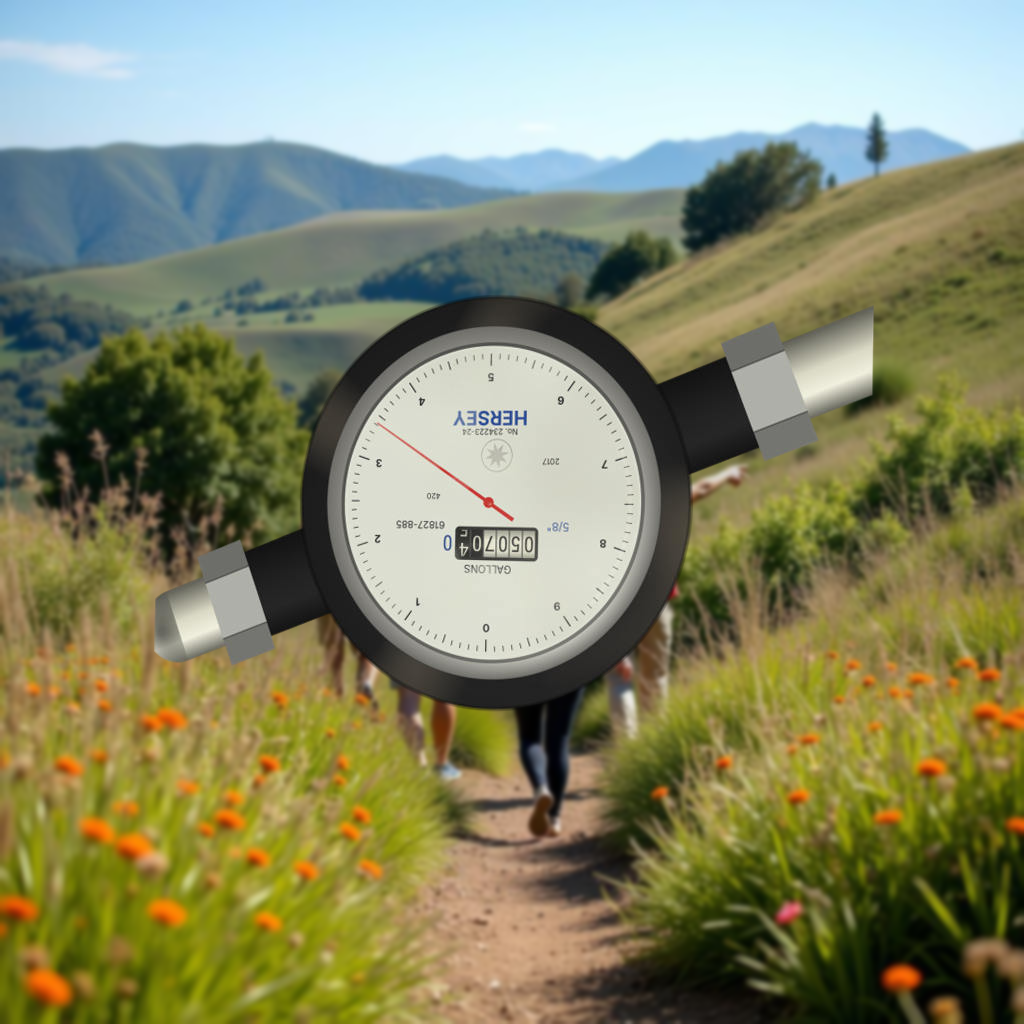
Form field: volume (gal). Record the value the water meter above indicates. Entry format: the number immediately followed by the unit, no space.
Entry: 507043.4gal
